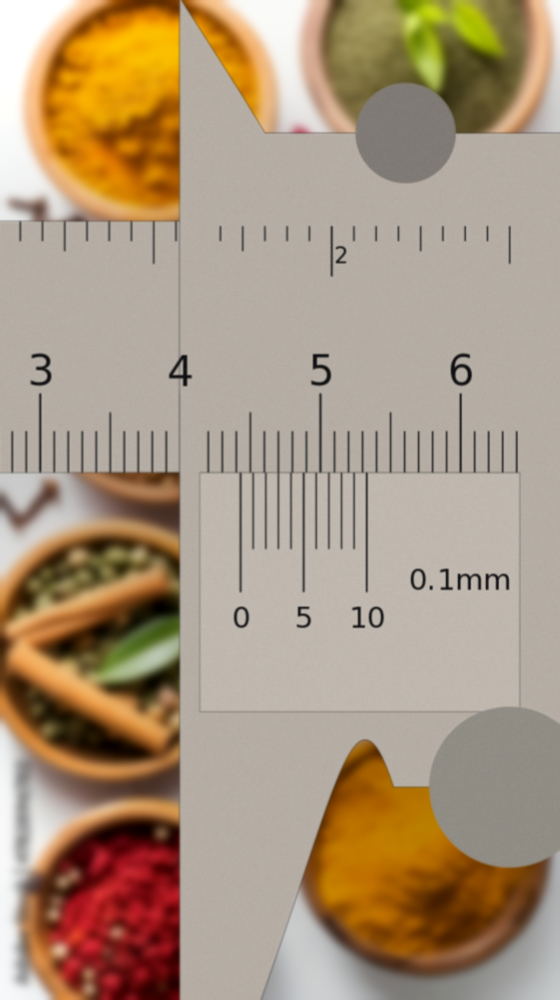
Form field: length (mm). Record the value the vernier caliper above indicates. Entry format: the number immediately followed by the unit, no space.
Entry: 44.3mm
